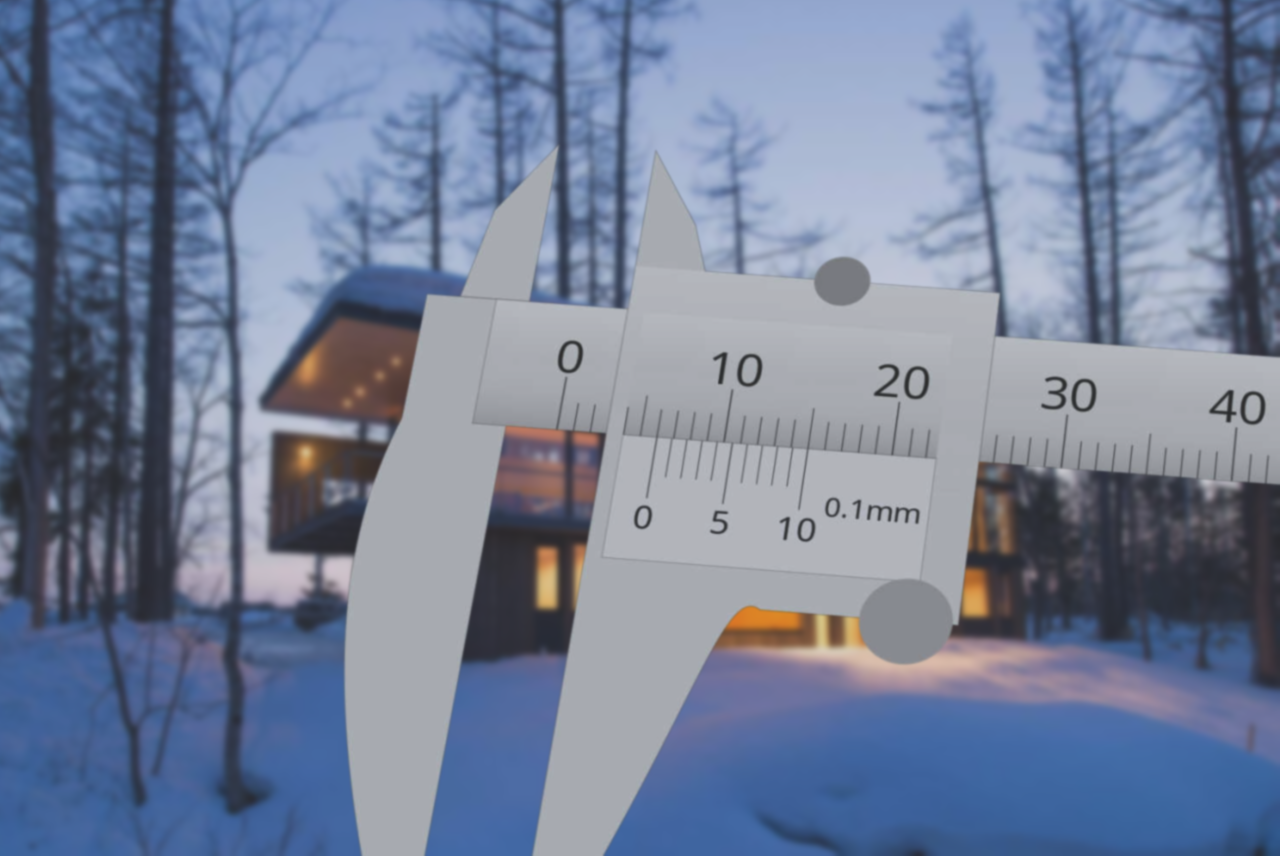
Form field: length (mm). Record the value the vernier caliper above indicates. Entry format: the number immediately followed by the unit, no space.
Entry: 6.0mm
